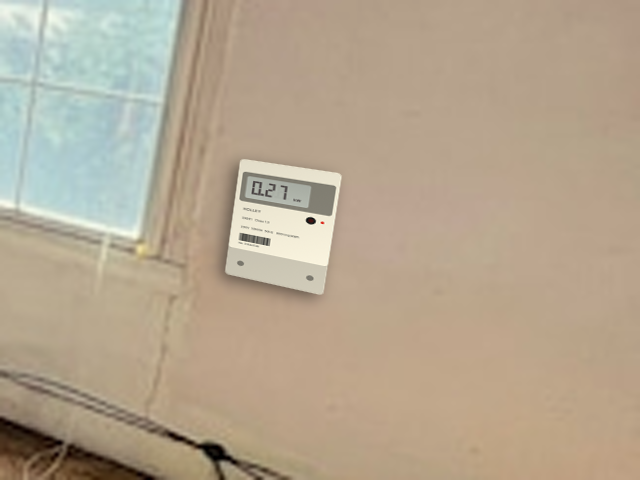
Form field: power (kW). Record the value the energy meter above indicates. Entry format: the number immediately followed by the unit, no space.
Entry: 0.27kW
